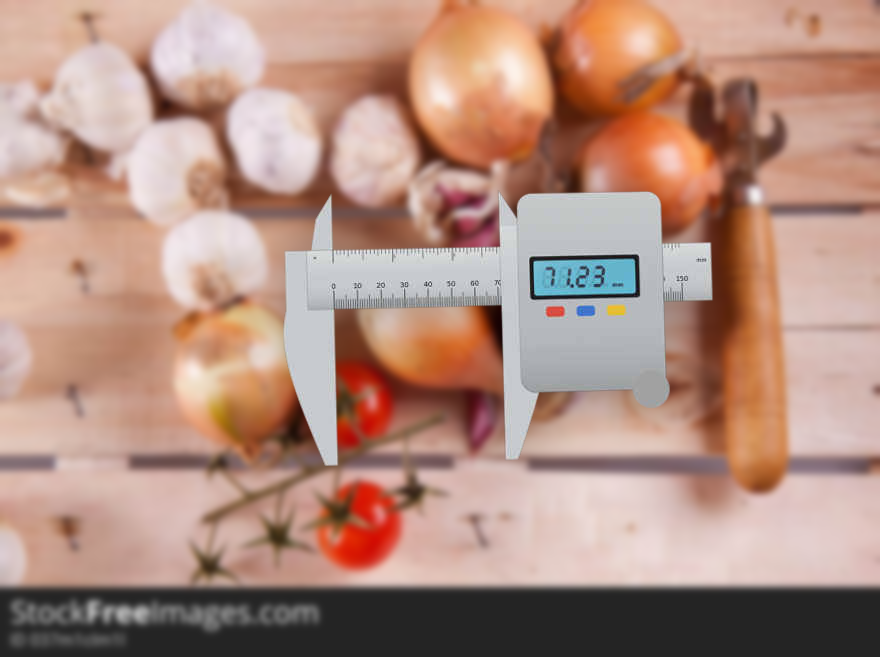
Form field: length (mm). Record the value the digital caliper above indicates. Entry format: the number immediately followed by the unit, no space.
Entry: 71.23mm
